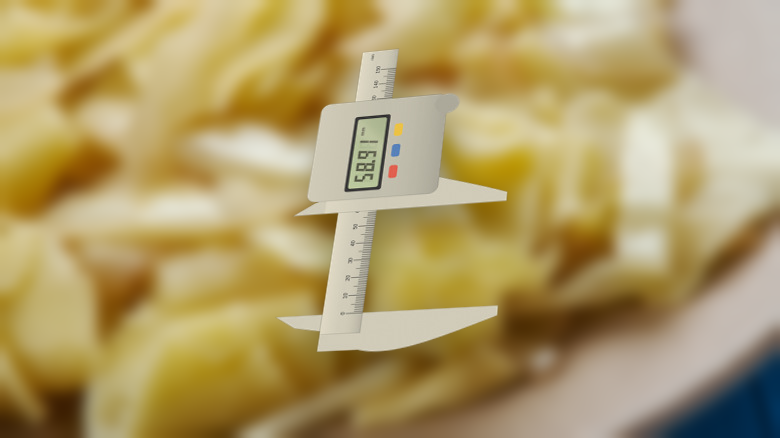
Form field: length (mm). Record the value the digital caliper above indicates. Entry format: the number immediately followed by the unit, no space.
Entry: 58.91mm
